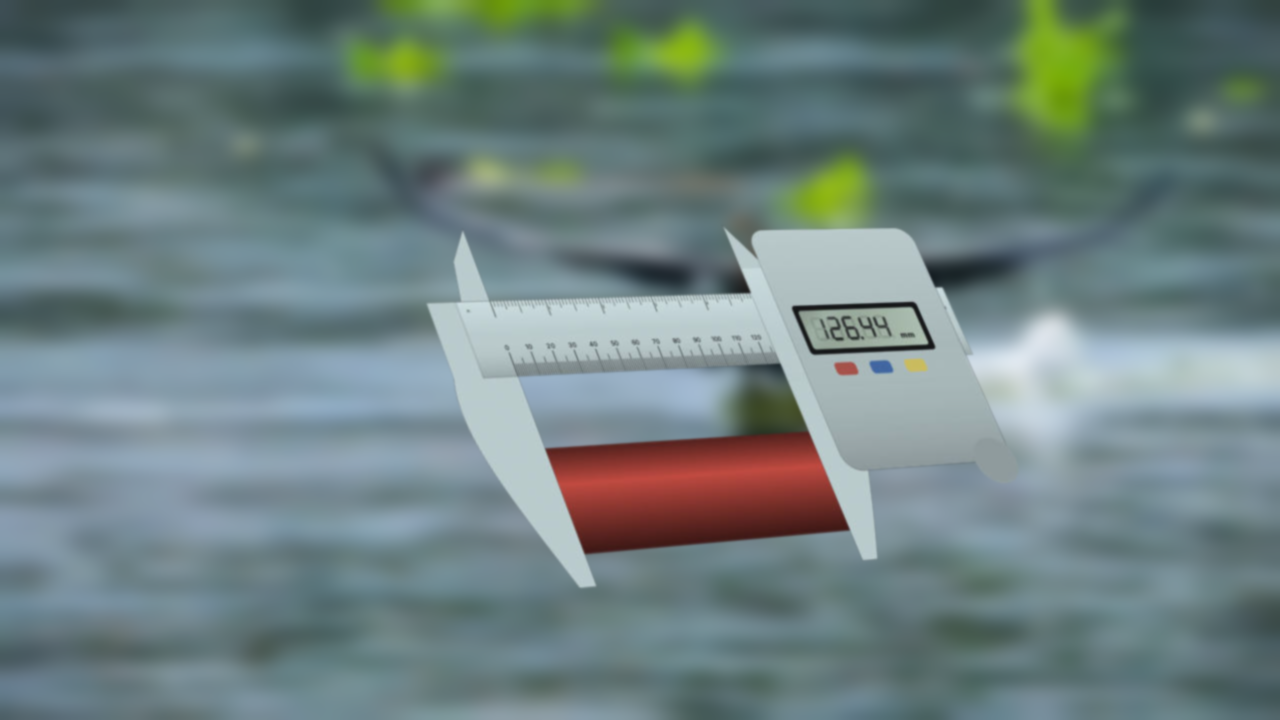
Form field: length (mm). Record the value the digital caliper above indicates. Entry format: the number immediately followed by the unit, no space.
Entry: 126.44mm
